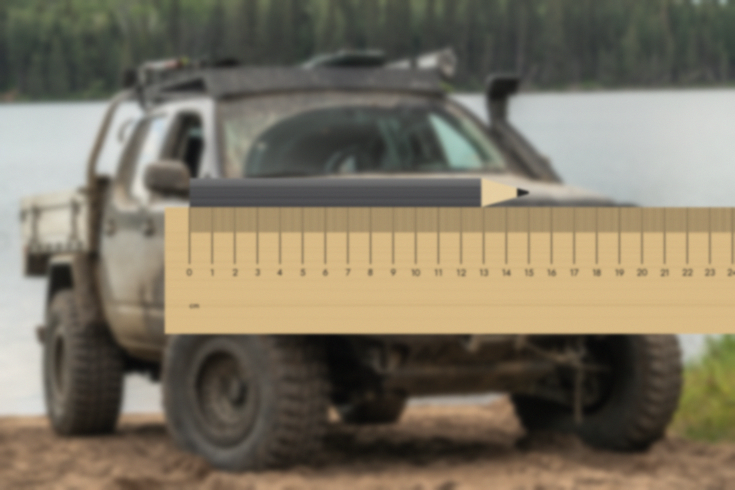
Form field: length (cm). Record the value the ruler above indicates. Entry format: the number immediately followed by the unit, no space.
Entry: 15cm
